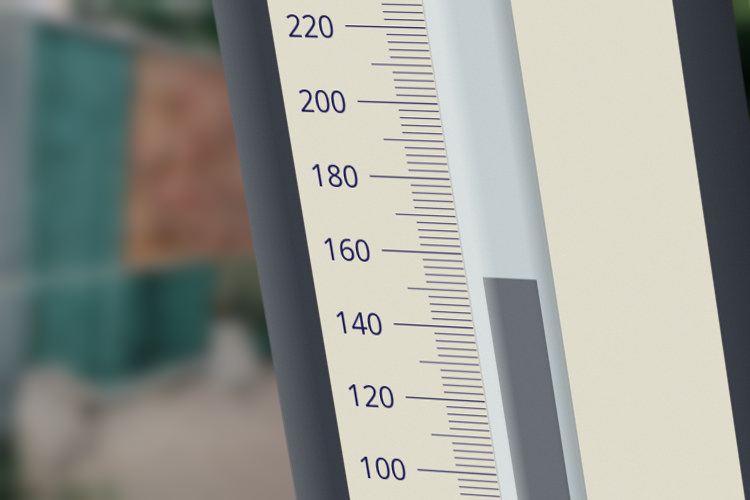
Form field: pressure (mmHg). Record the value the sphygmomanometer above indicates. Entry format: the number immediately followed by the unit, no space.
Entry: 154mmHg
